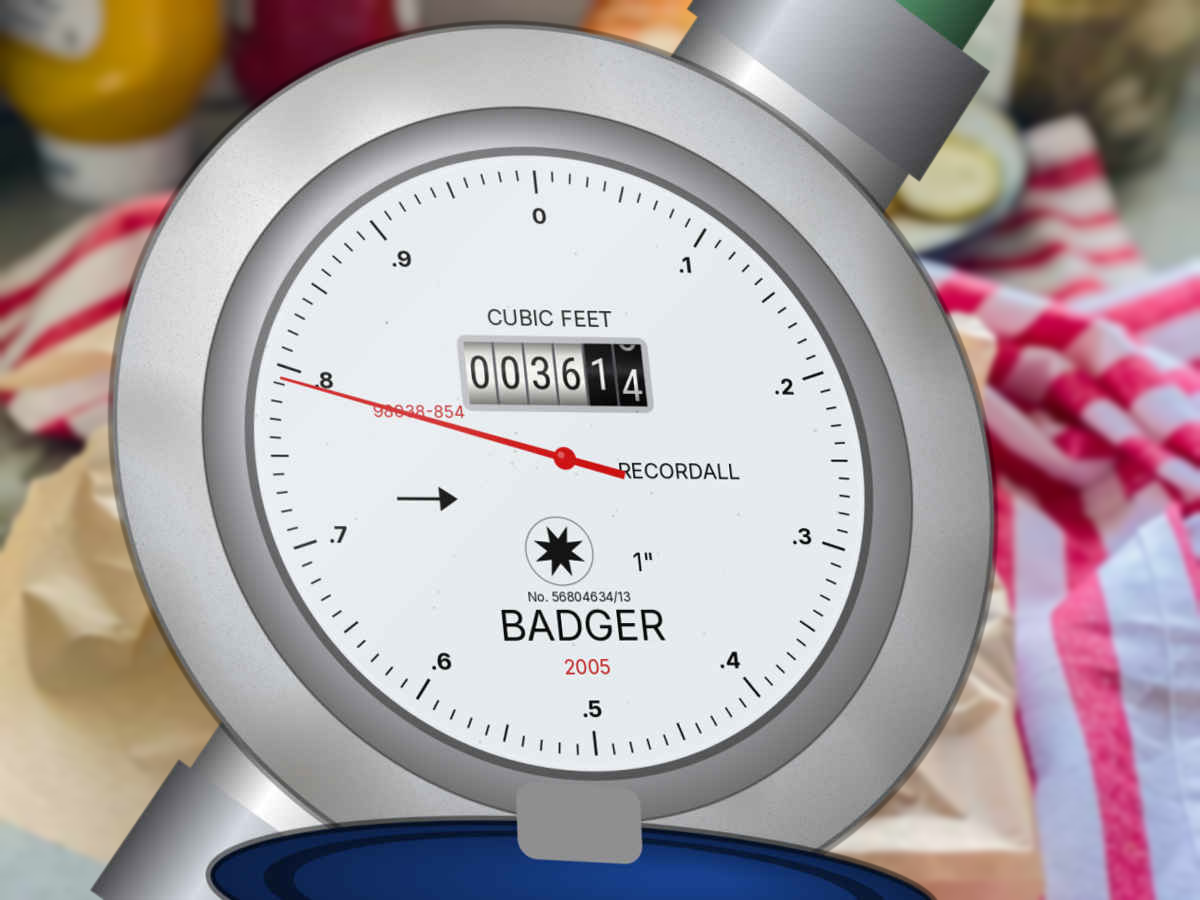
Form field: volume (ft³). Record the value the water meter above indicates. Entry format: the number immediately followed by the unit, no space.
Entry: 3613.79ft³
